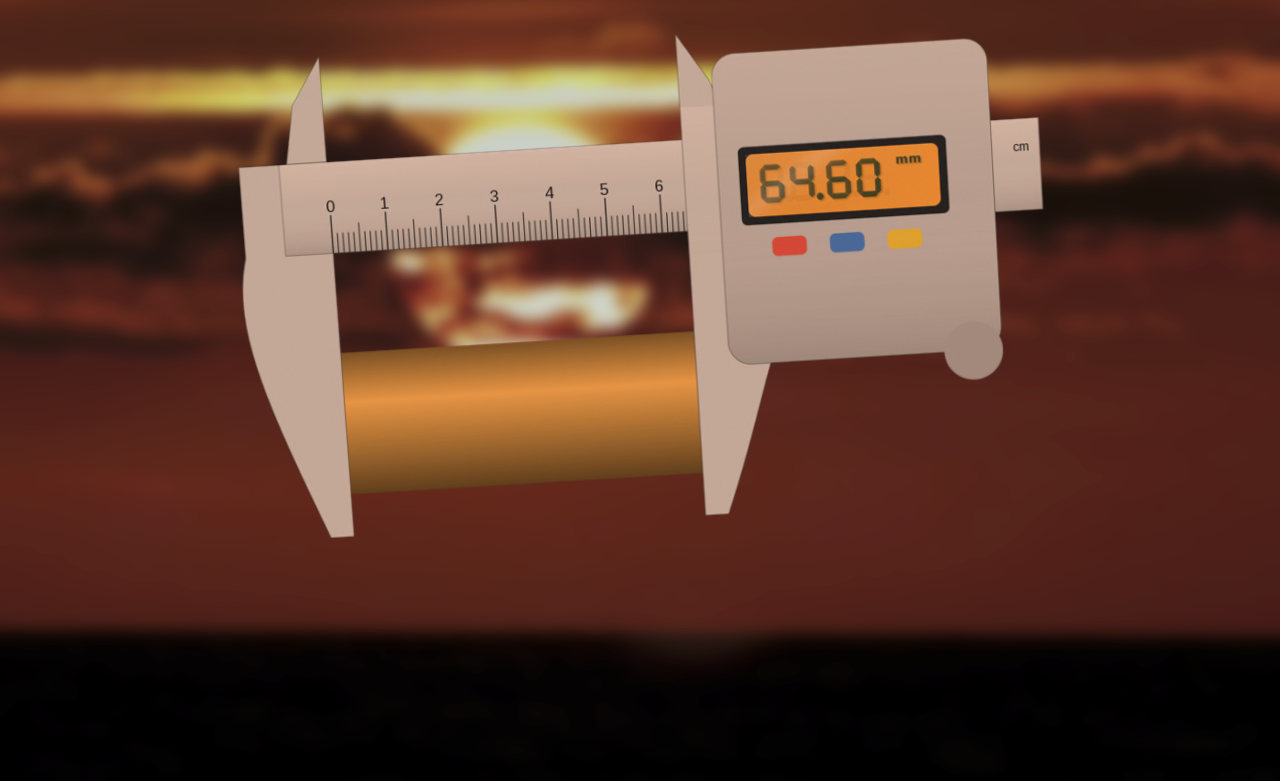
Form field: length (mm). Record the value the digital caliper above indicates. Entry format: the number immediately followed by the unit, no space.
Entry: 64.60mm
